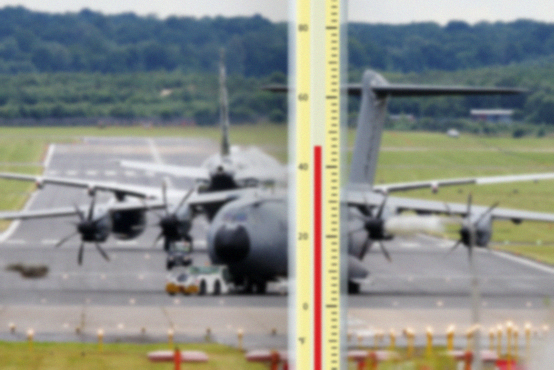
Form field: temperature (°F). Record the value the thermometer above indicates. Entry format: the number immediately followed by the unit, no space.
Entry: 46°F
